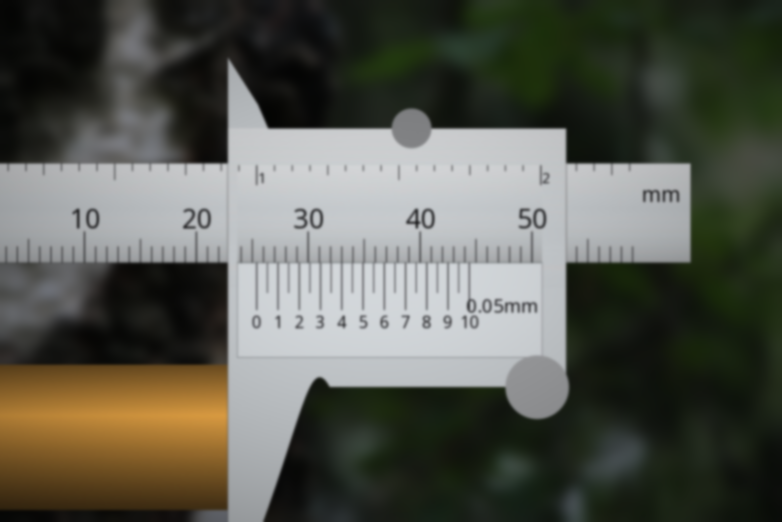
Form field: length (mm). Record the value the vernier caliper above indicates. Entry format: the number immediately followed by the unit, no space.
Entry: 25.4mm
